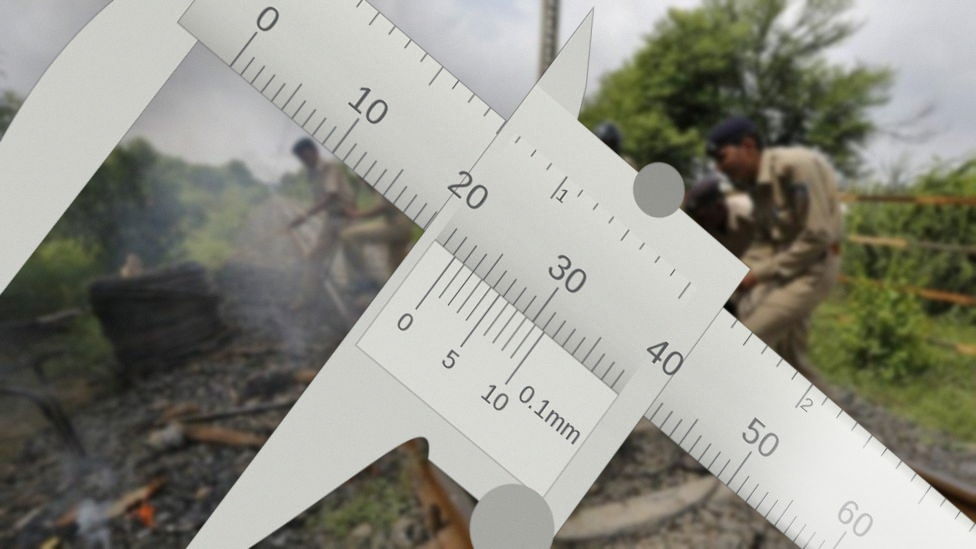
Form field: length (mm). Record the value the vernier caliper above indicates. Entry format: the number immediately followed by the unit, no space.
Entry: 22.2mm
